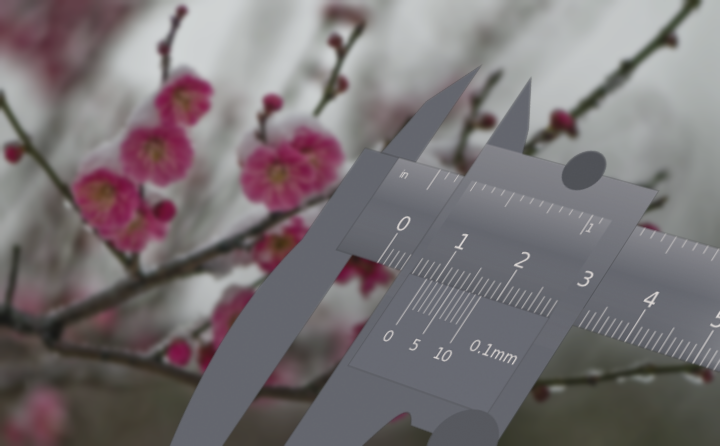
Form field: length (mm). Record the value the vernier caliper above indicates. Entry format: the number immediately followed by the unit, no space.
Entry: 8.5mm
